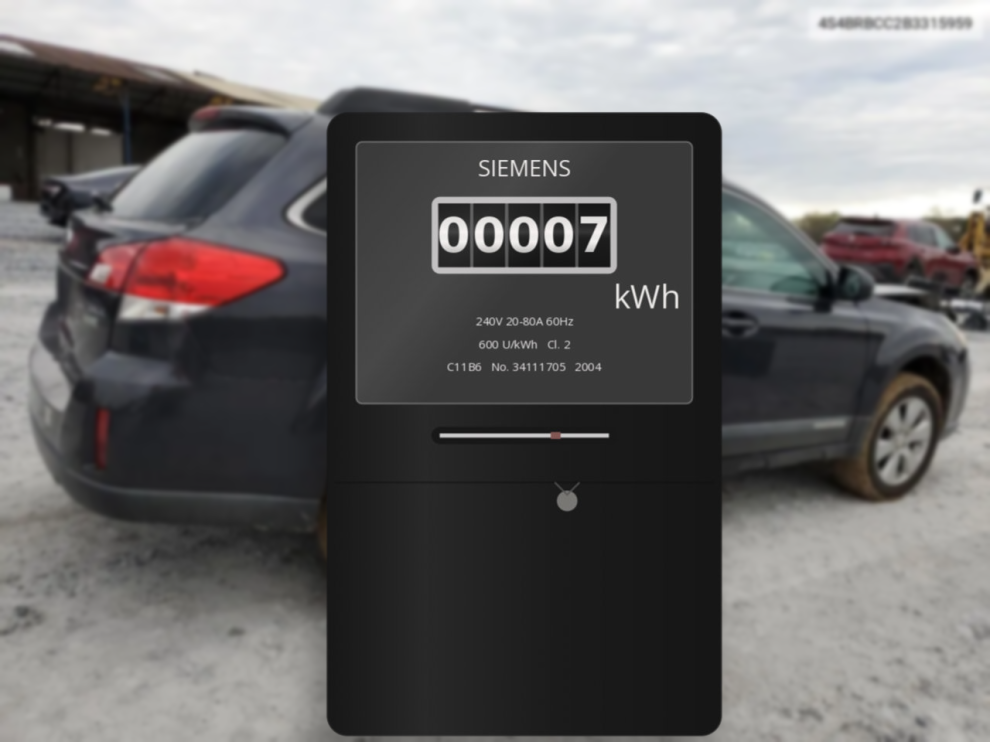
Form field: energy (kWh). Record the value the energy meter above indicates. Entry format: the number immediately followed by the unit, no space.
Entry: 7kWh
